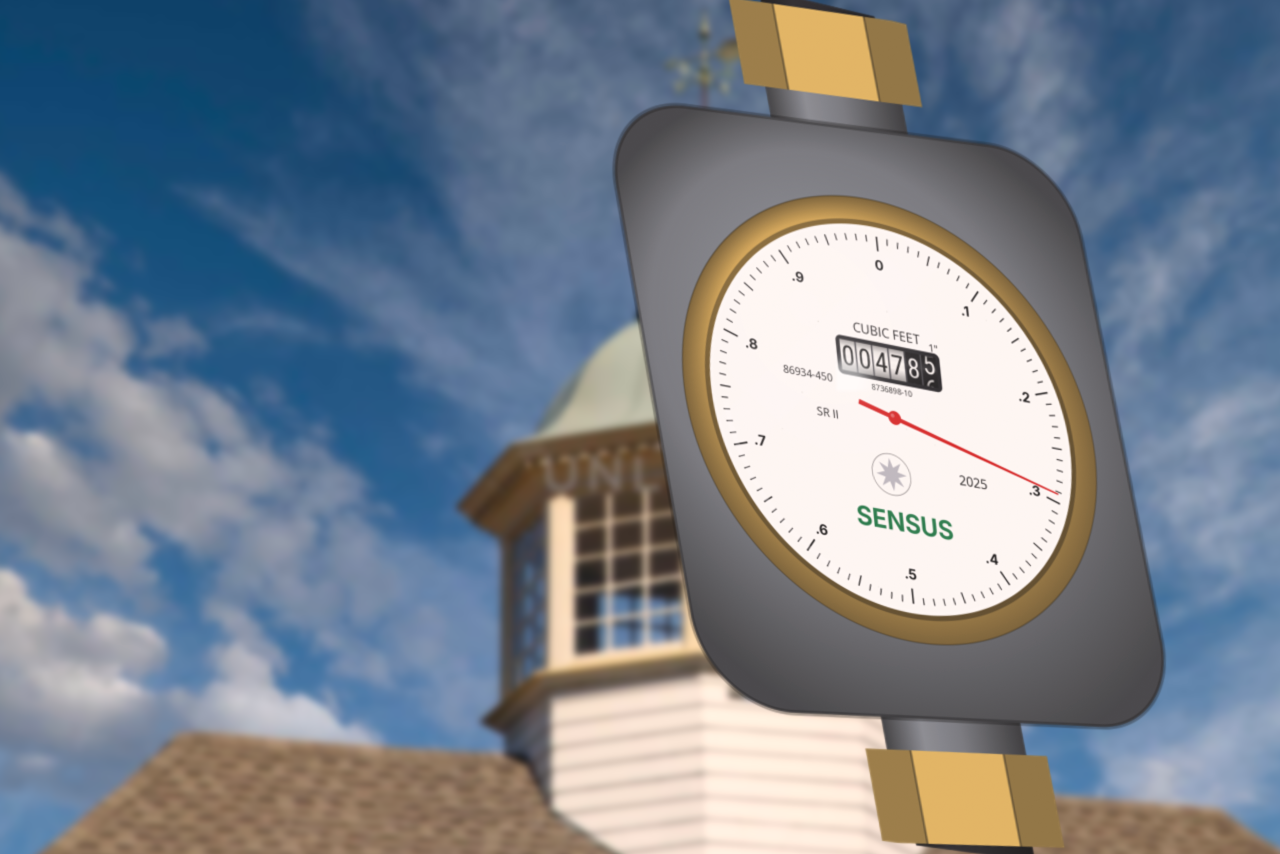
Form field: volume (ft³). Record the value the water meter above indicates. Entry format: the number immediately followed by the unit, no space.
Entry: 4785.29ft³
